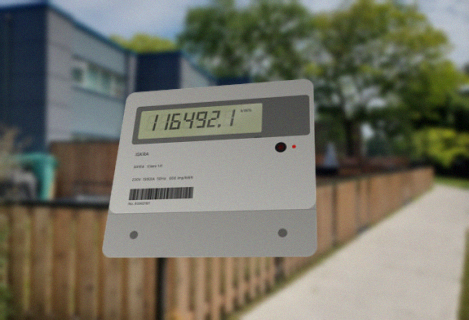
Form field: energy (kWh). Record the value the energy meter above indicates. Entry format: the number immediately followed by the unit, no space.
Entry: 116492.1kWh
